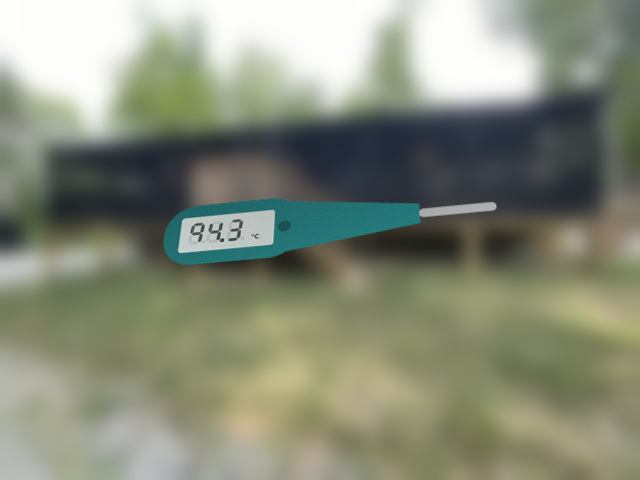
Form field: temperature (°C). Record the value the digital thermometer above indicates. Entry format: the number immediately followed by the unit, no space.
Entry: 94.3°C
